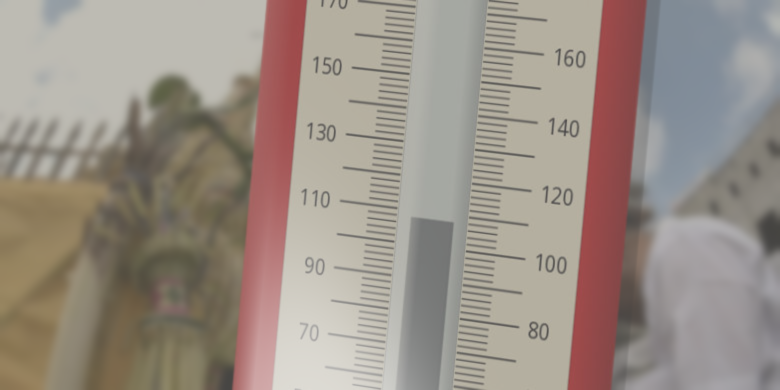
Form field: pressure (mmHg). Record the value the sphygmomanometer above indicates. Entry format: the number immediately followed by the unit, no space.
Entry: 108mmHg
